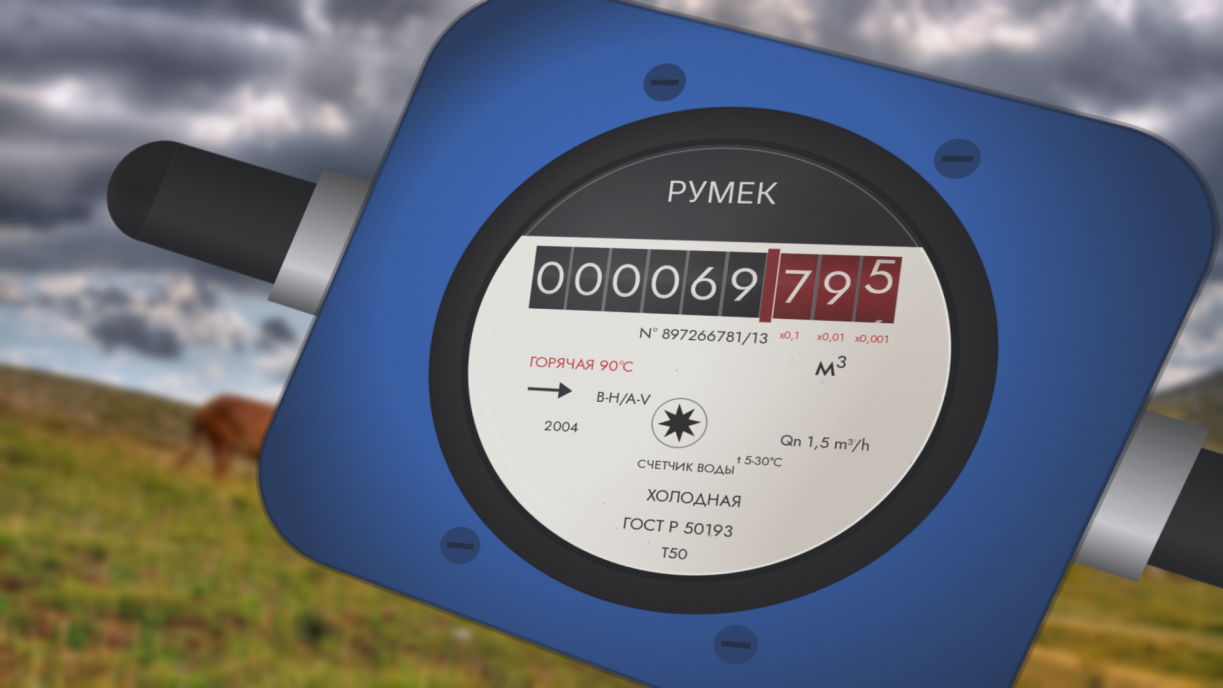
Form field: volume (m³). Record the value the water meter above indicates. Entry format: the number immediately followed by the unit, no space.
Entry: 69.795m³
